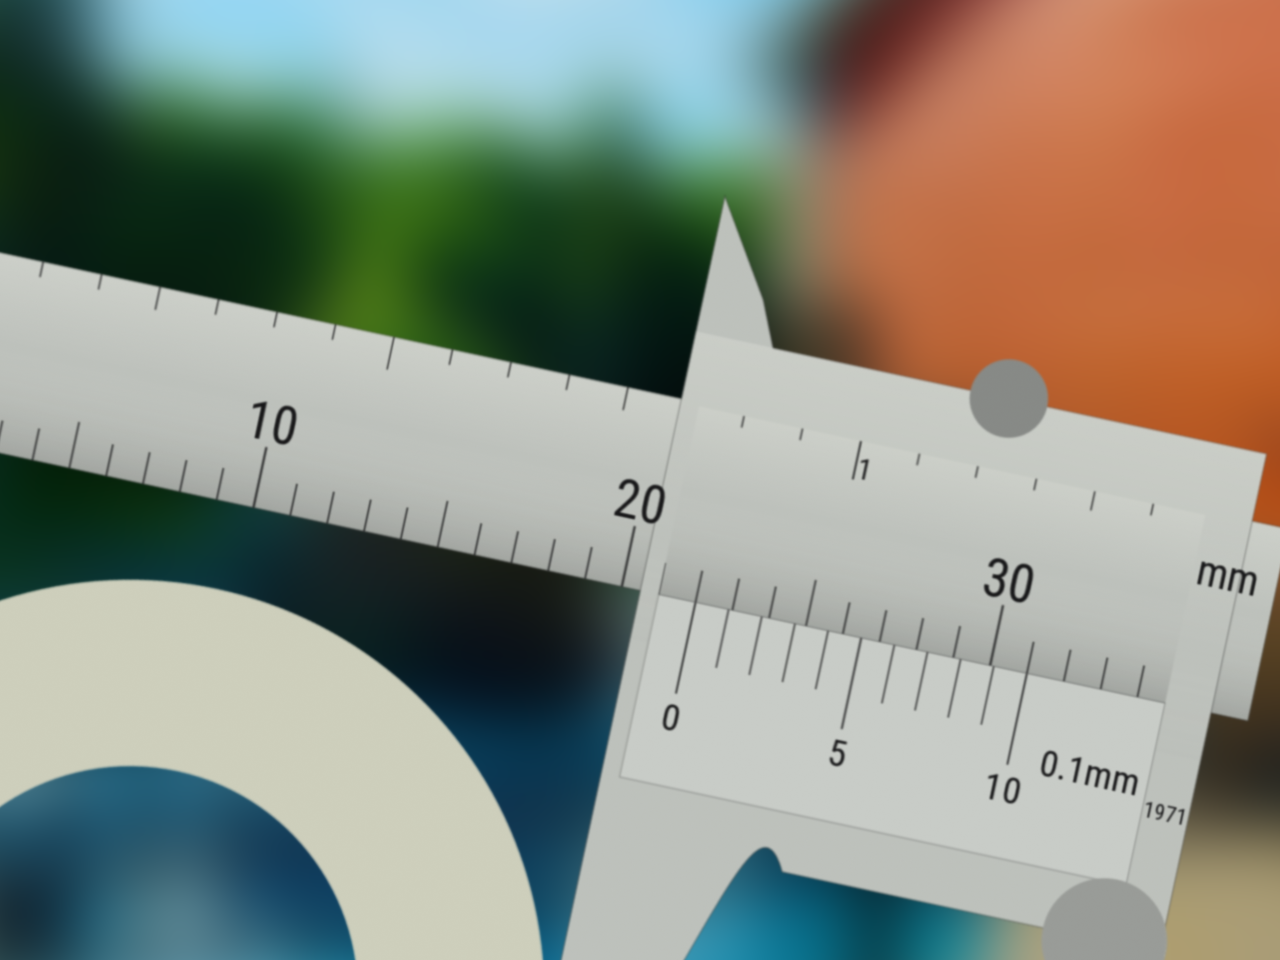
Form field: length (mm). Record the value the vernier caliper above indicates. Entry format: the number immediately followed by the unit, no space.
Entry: 22.0mm
